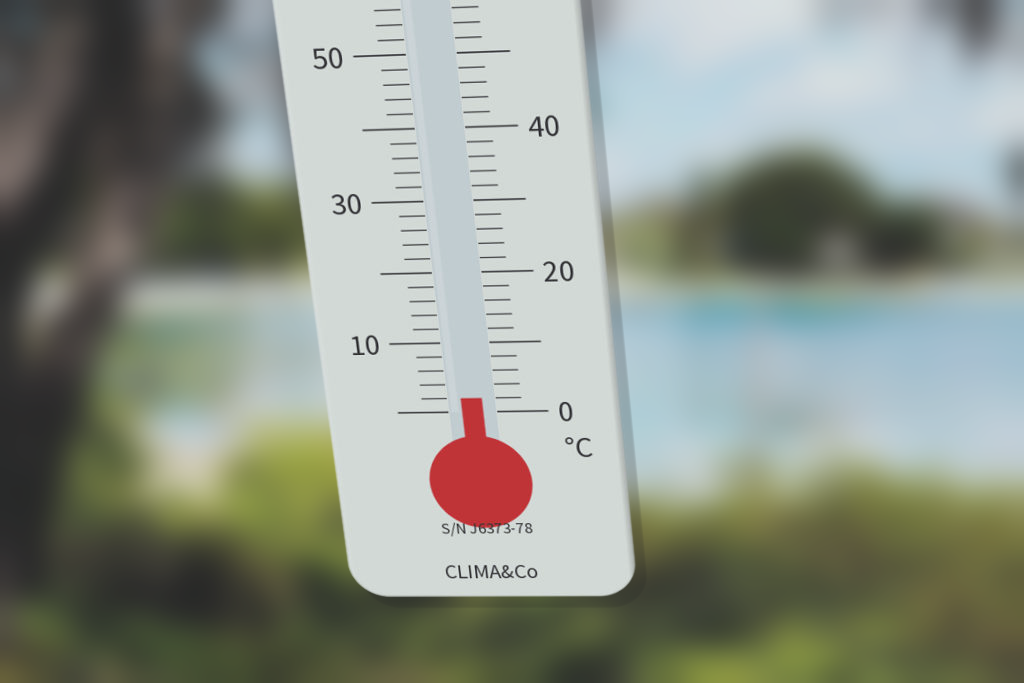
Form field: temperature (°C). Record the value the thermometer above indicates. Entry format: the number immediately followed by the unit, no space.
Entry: 2°C
